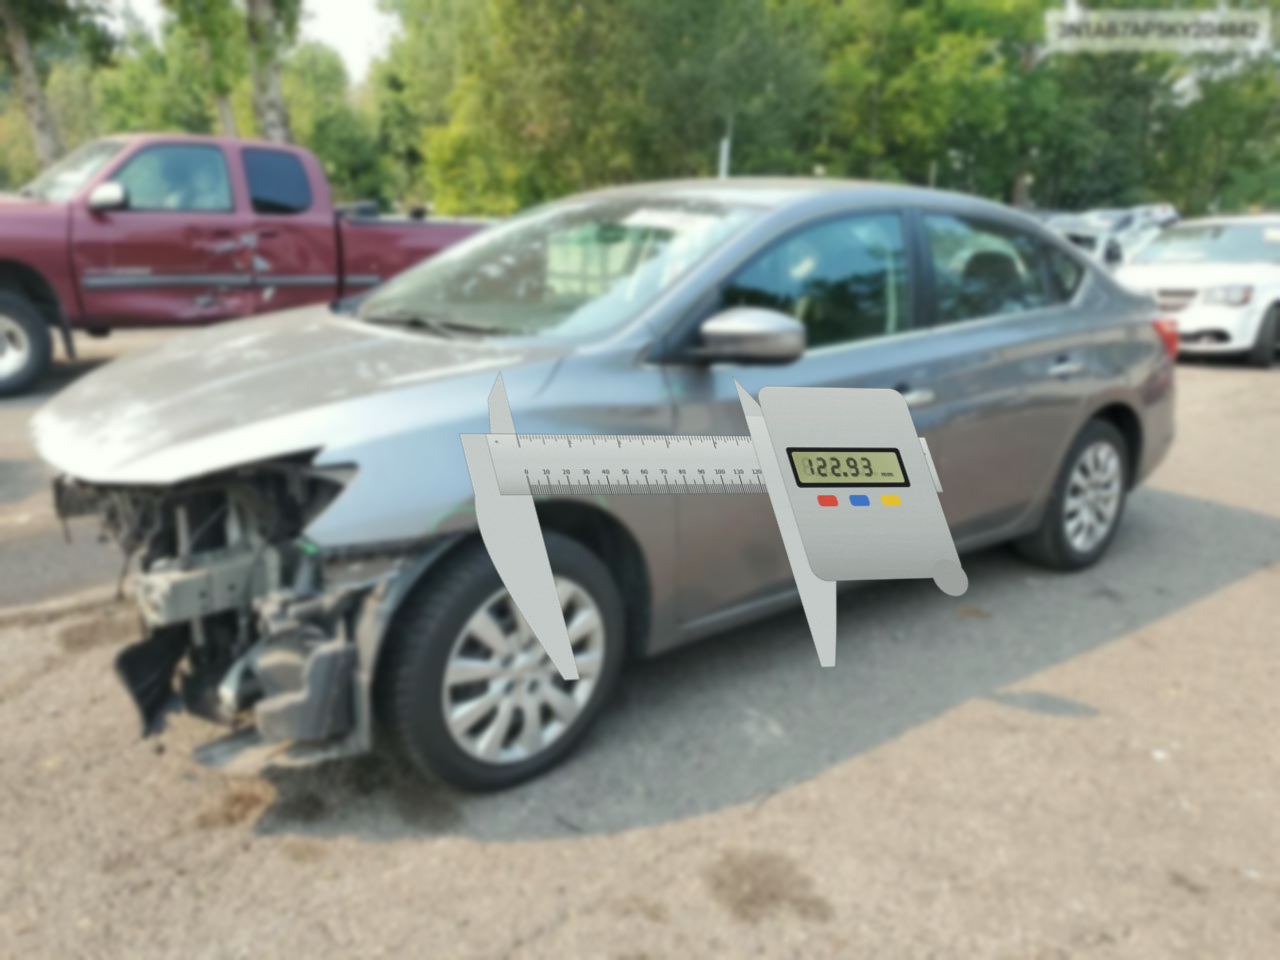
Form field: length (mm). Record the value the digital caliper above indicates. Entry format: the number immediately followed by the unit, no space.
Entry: 122.93mm
